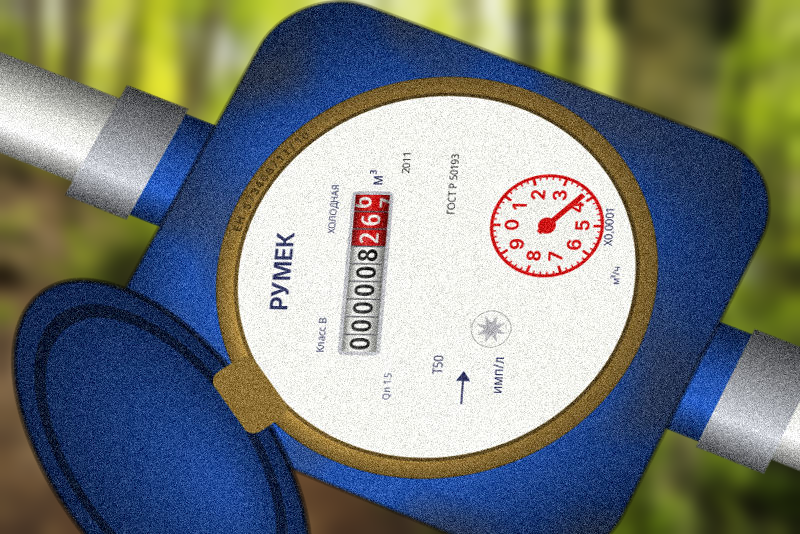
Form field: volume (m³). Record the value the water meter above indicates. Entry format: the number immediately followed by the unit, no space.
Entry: 8.2663m³
